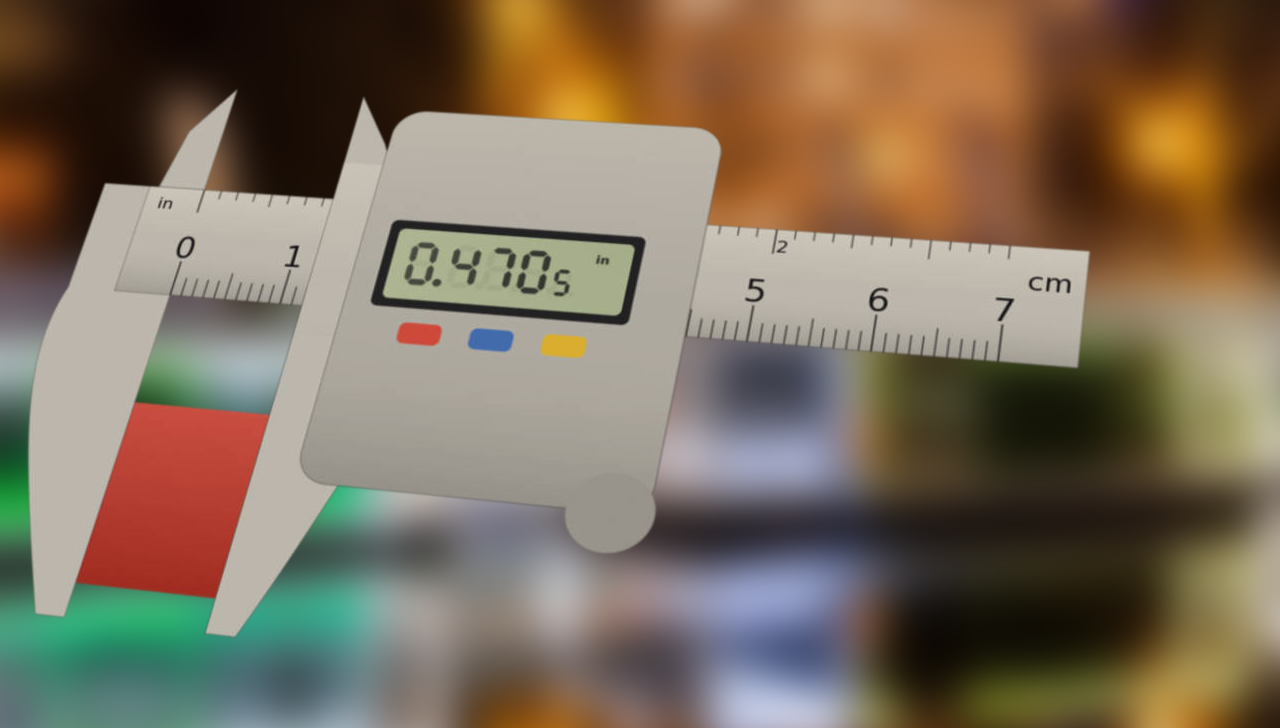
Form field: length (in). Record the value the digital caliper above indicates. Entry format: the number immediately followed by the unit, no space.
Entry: 0.4705in
